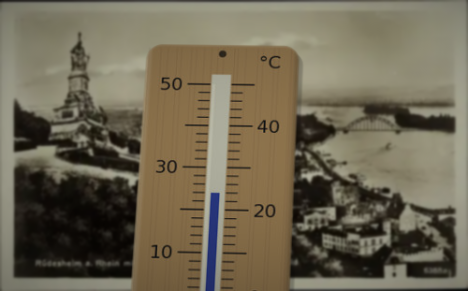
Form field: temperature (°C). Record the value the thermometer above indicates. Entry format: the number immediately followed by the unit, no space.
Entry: 24°C
